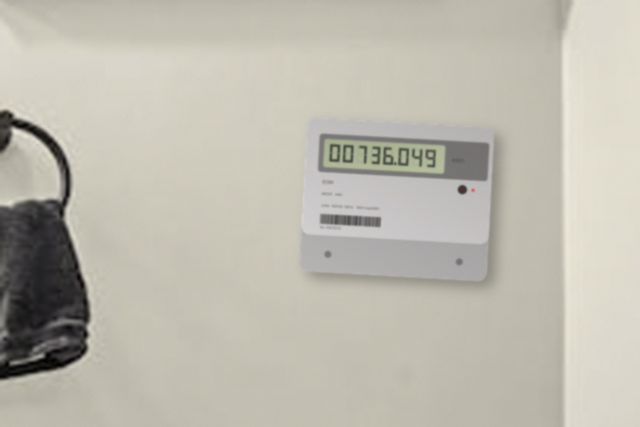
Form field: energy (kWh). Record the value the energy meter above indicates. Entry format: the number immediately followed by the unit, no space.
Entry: 736.049kWh
